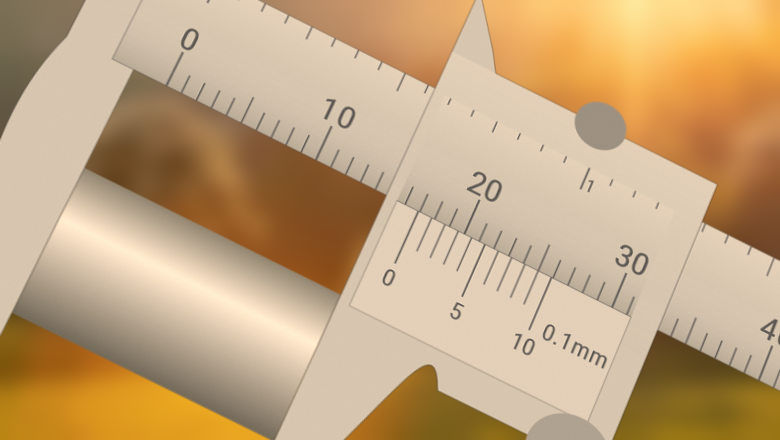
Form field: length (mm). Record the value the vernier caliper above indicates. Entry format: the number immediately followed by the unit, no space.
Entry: 16.9mm
